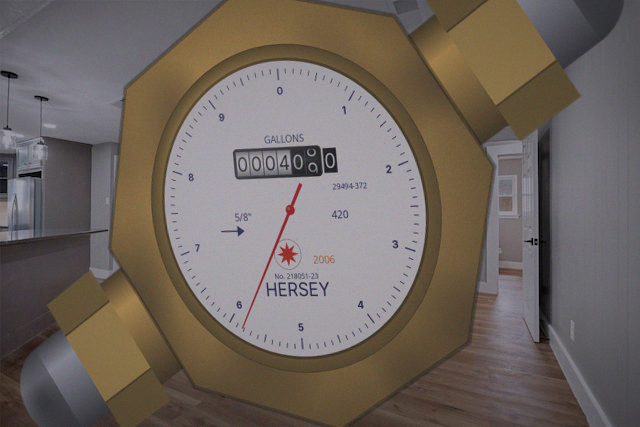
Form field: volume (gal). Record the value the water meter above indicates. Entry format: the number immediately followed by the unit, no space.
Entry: 4085.8gal
